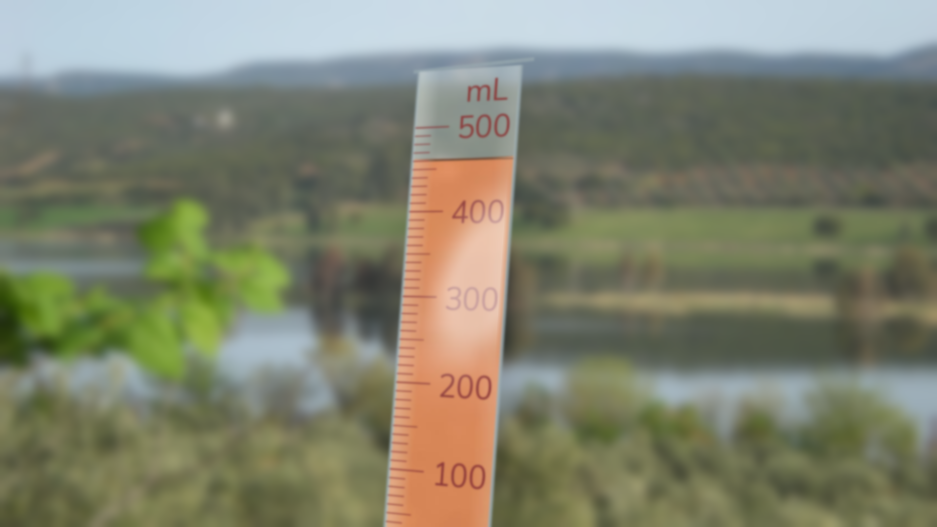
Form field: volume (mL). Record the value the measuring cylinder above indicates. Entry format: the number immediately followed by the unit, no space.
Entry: 460mL
